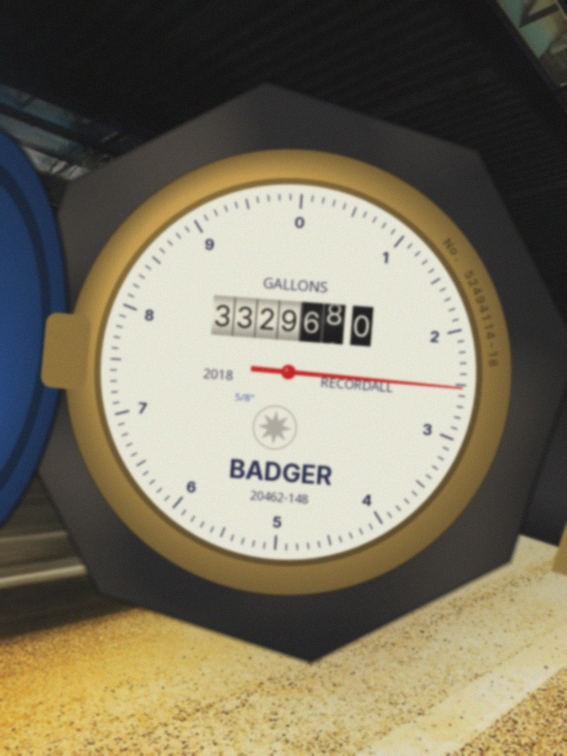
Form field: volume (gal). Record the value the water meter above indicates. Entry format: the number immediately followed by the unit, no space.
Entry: 3329682.5gal
